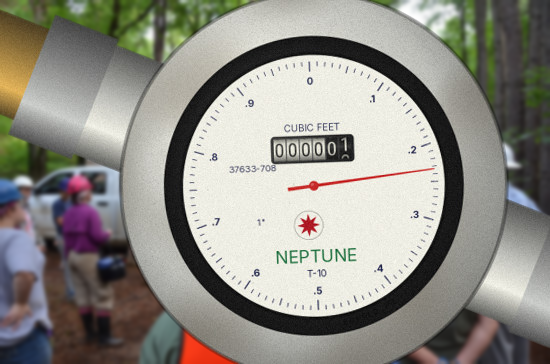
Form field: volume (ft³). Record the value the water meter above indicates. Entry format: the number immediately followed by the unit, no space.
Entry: 1.23ft³
